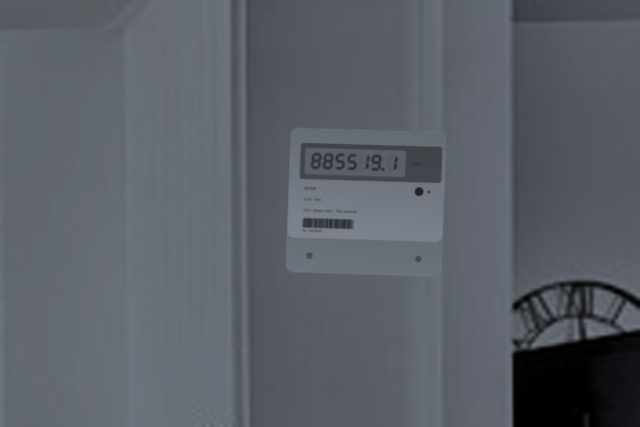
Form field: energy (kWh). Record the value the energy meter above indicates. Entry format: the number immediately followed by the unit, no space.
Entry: 885519.1kWh
